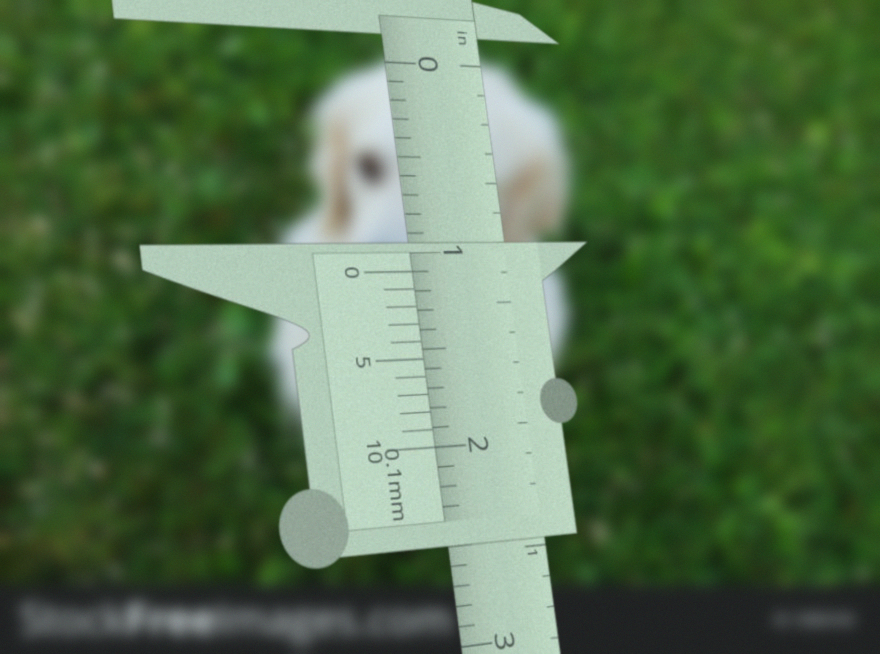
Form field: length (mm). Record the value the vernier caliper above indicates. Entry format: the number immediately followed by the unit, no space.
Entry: 11.0mm
